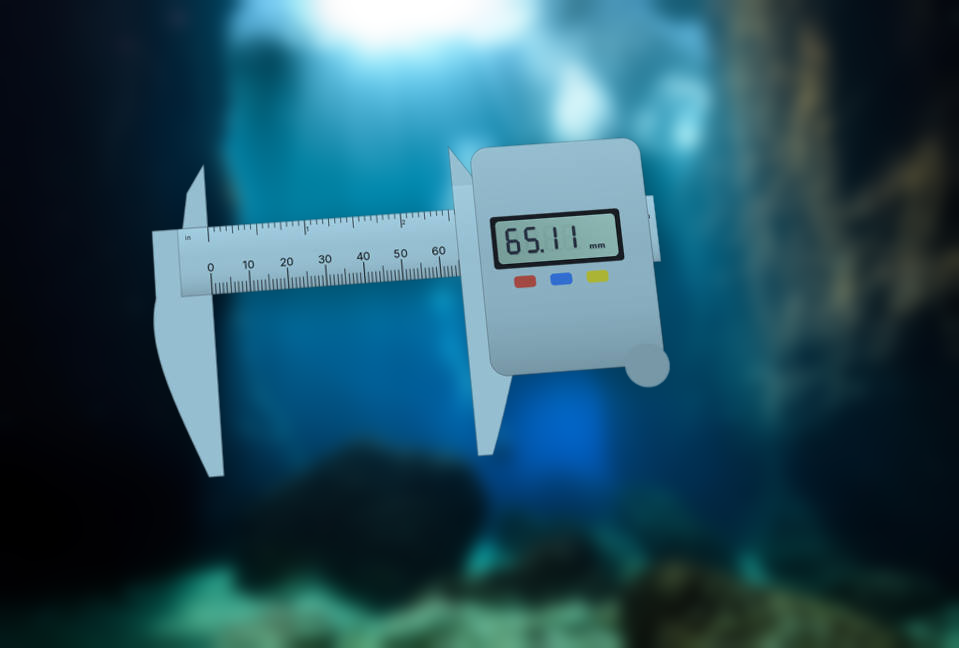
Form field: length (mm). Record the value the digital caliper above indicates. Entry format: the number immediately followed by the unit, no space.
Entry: 65.11mm
